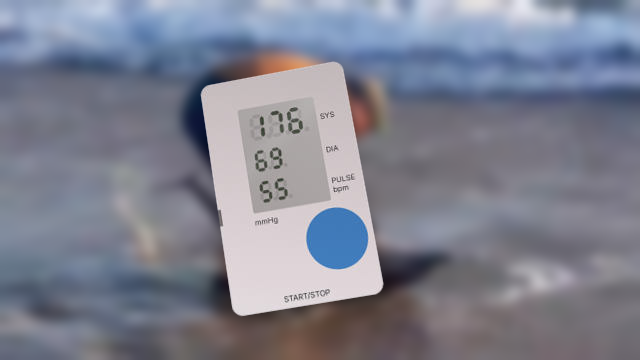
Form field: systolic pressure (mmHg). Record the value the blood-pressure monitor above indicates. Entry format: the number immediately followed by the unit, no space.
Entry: 176mmHg
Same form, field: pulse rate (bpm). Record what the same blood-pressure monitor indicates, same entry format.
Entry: 55bpm
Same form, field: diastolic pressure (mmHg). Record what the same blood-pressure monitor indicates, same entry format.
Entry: 69mmHg
